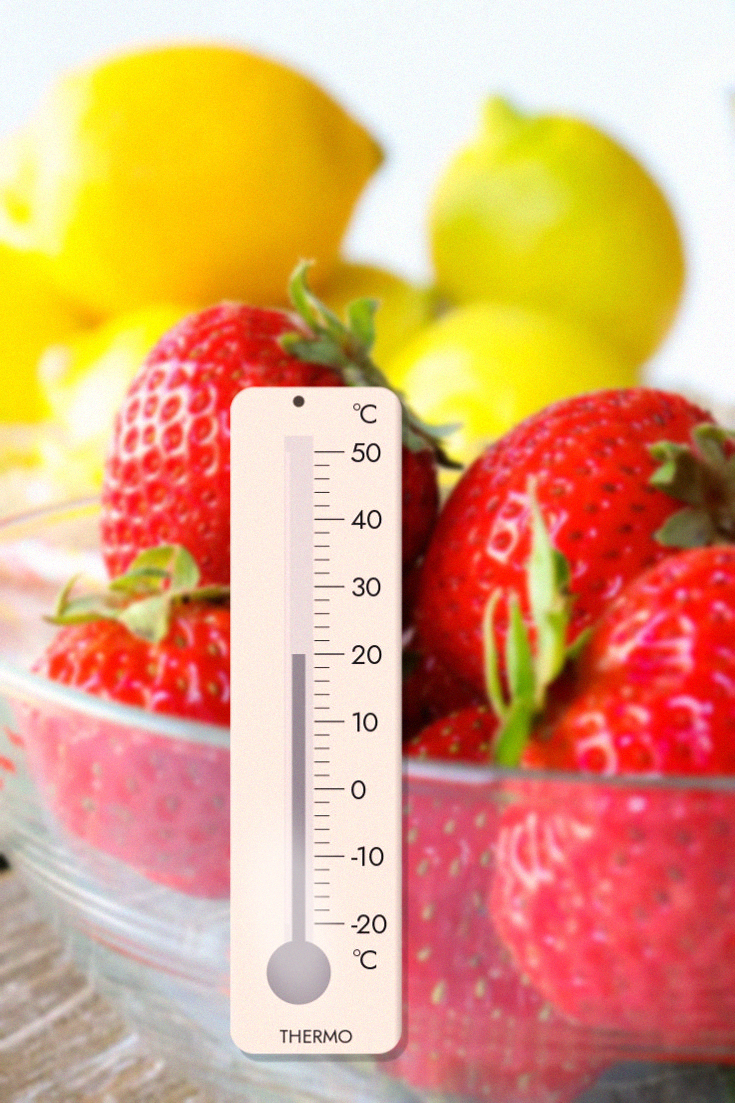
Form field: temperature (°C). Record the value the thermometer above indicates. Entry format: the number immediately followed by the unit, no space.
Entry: 20°C
